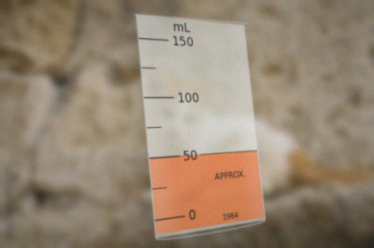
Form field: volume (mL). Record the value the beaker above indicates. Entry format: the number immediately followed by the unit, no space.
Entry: 50mL
